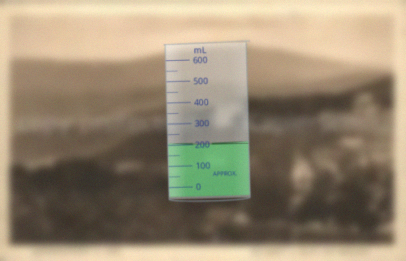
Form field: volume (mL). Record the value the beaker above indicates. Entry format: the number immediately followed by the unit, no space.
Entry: 200mL
